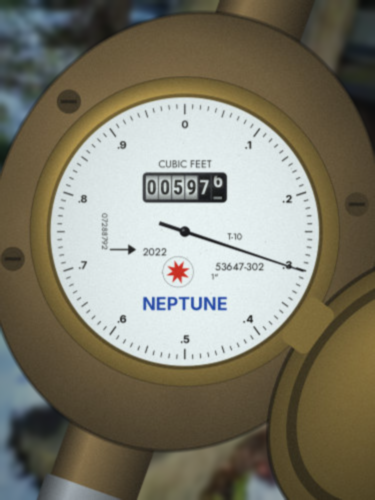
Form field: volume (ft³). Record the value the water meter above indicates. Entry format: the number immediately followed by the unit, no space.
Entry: 5976.30ft³
